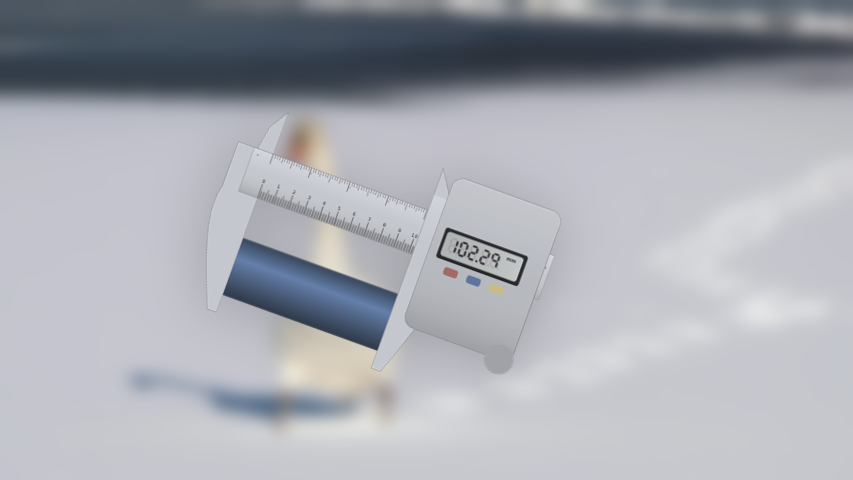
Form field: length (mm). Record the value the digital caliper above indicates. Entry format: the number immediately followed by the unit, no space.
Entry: 102.29mm
